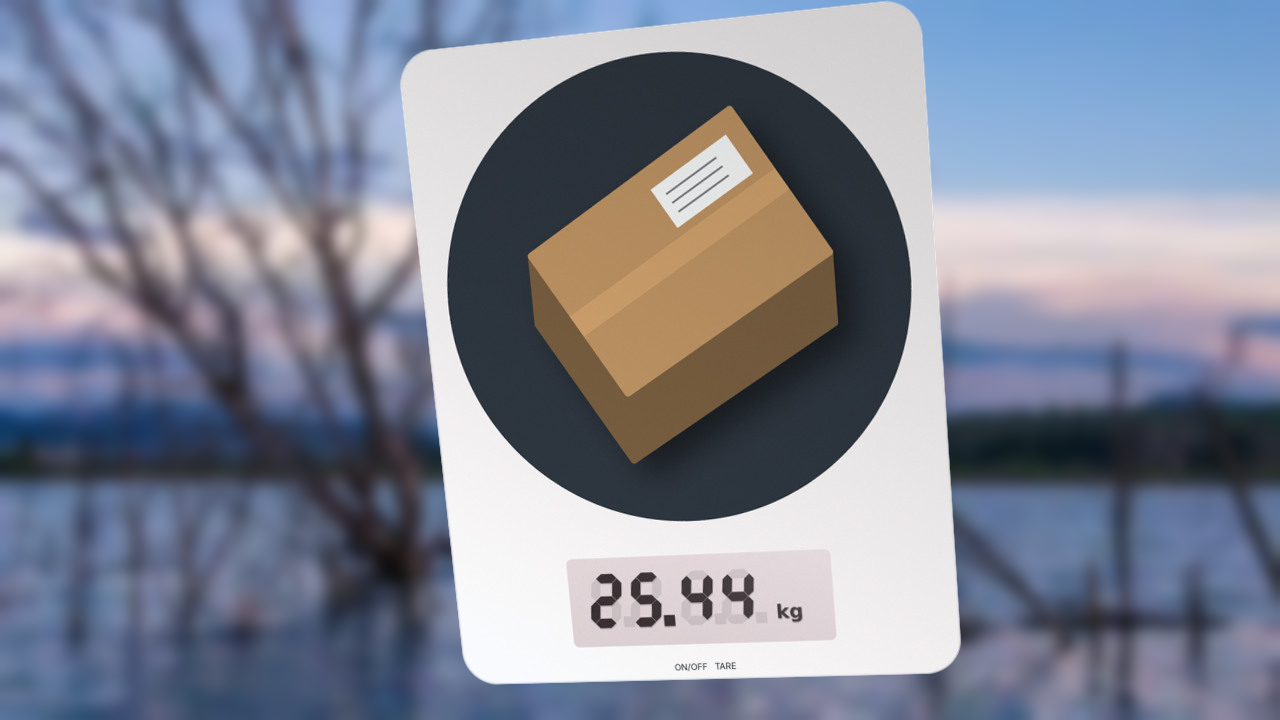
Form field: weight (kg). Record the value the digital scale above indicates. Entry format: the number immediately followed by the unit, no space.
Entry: 25.44kg
